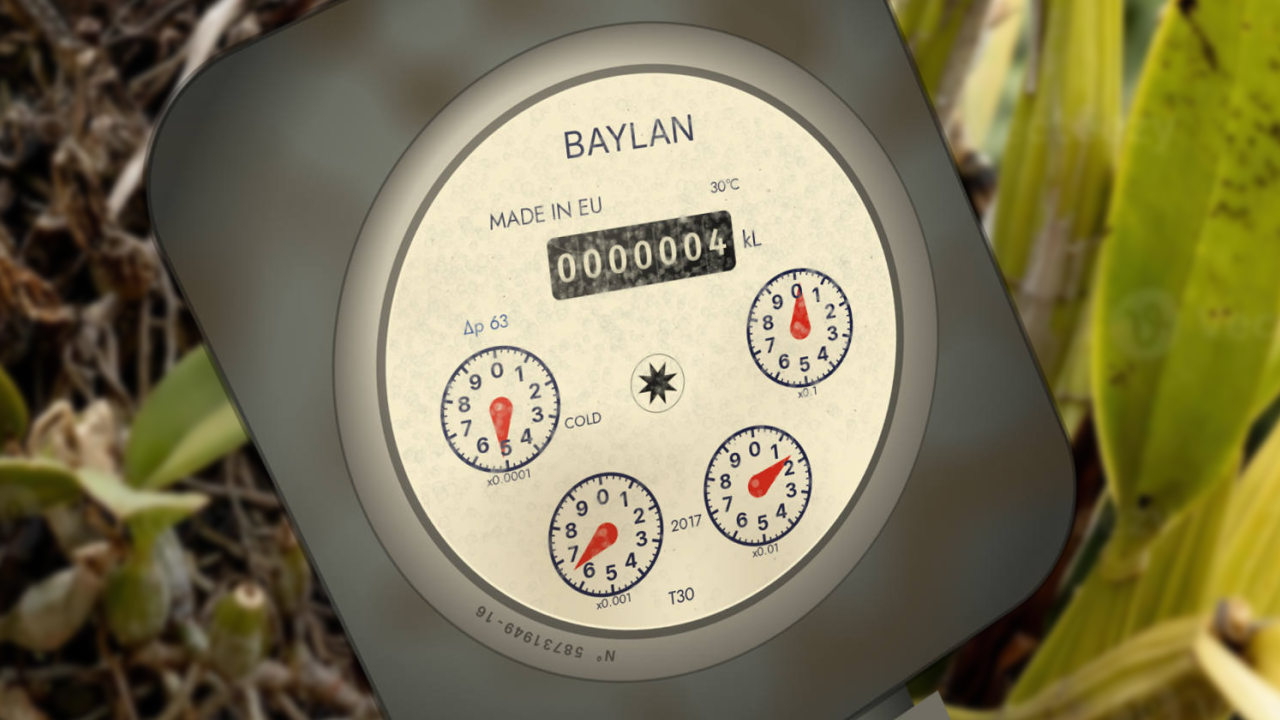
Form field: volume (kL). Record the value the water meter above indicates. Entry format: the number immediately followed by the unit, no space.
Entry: 4.0165kL
